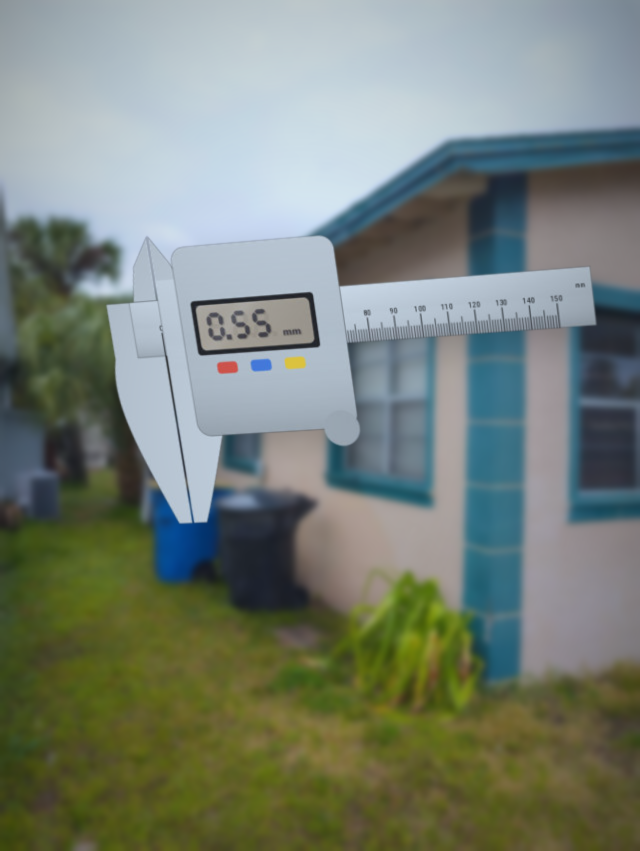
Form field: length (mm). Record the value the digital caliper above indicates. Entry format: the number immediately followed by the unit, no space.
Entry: 0.55mm
